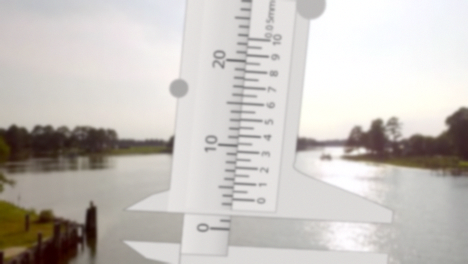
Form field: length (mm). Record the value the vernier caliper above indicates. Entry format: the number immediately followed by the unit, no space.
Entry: 3.6mm
